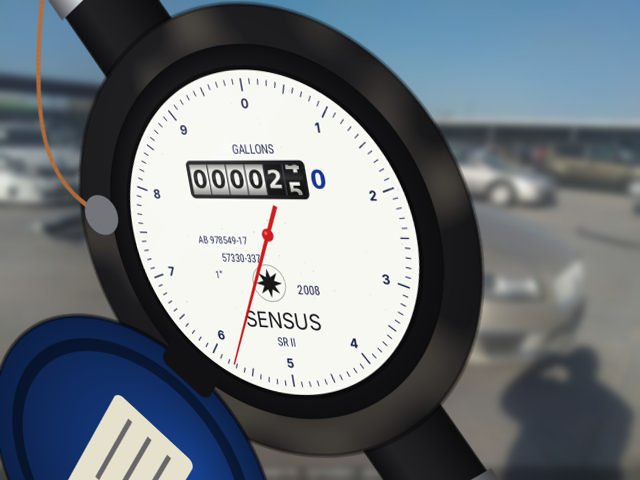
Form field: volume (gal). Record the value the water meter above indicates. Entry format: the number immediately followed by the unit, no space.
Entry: 245.7gal
